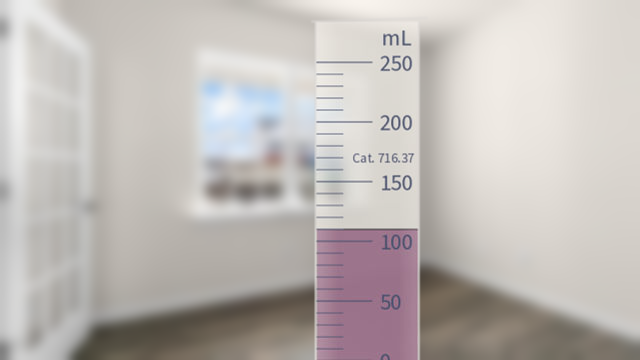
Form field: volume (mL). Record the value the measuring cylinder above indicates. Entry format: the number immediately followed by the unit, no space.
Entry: 110mL
